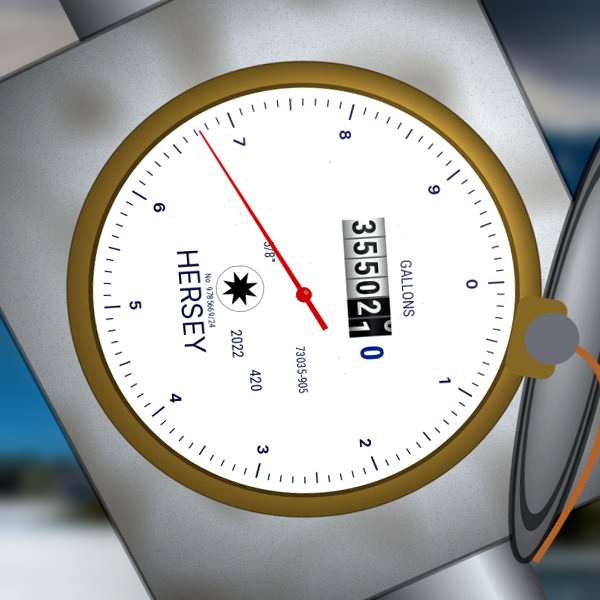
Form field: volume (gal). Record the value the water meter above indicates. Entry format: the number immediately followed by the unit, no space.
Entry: 3550206.7gal
